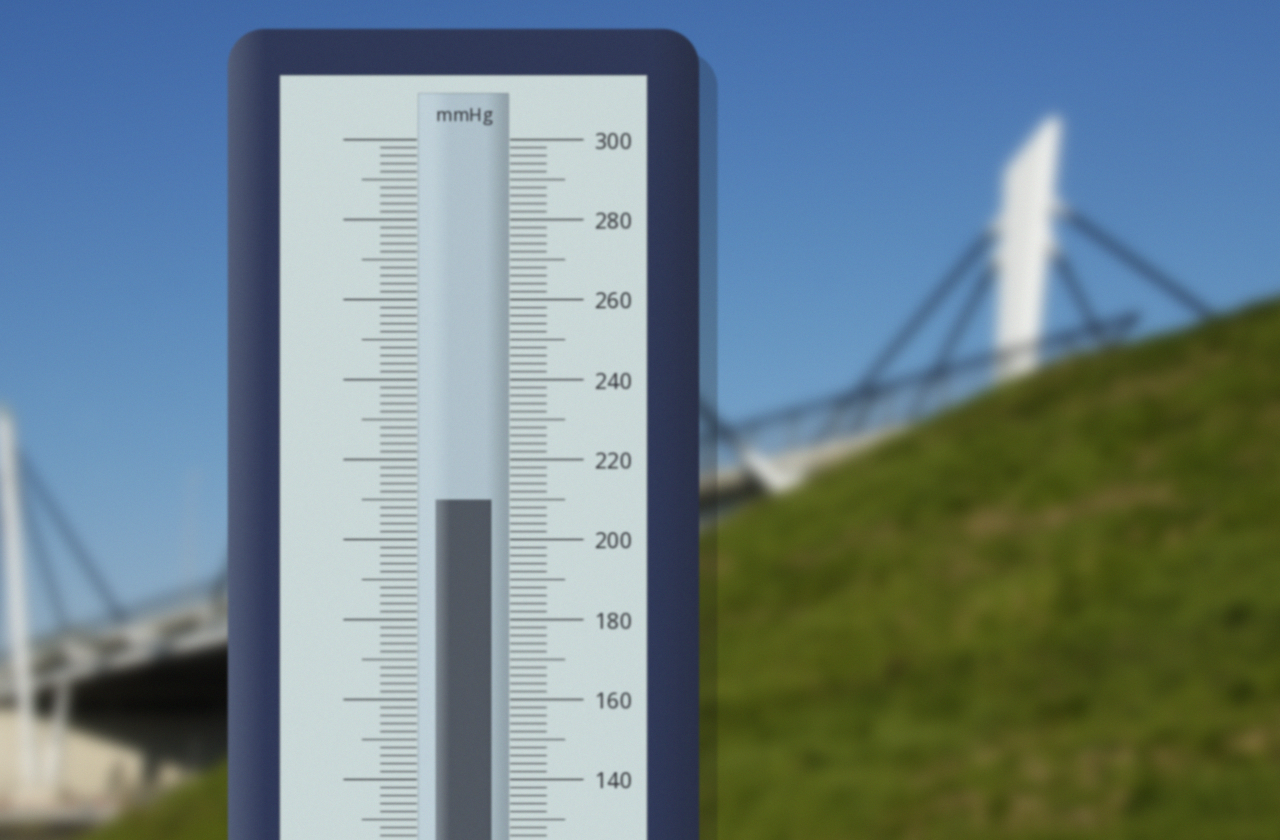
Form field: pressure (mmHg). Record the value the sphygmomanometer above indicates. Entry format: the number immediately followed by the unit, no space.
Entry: 210mmHg
